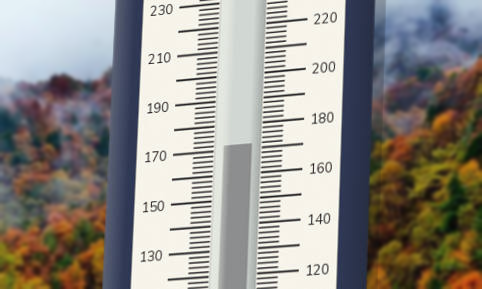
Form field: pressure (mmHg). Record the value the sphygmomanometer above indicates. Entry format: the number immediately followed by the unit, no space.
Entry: 172mmHg
